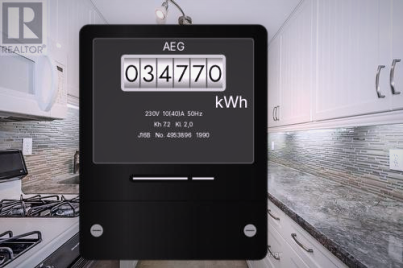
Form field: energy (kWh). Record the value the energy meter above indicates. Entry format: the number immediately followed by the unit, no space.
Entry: 34770kWh
